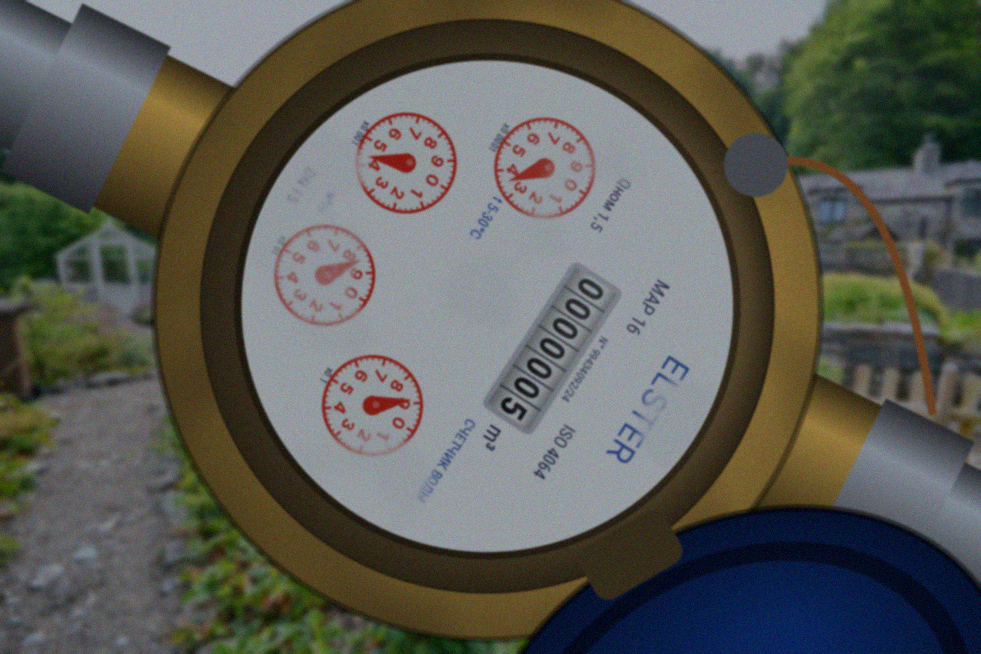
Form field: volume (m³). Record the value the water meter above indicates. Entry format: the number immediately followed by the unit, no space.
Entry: 5.8843m³
